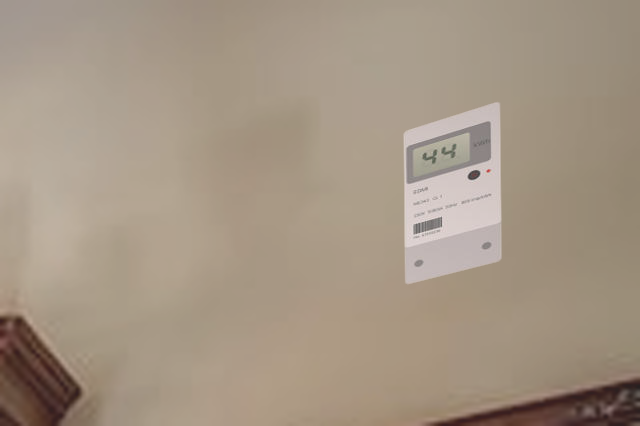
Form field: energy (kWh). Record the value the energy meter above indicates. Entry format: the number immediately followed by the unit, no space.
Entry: 44kWh
